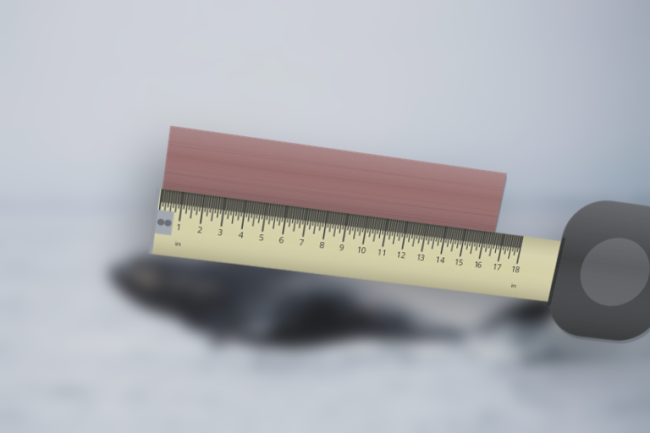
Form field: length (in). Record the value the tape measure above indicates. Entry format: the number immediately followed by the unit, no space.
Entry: 16.5in
